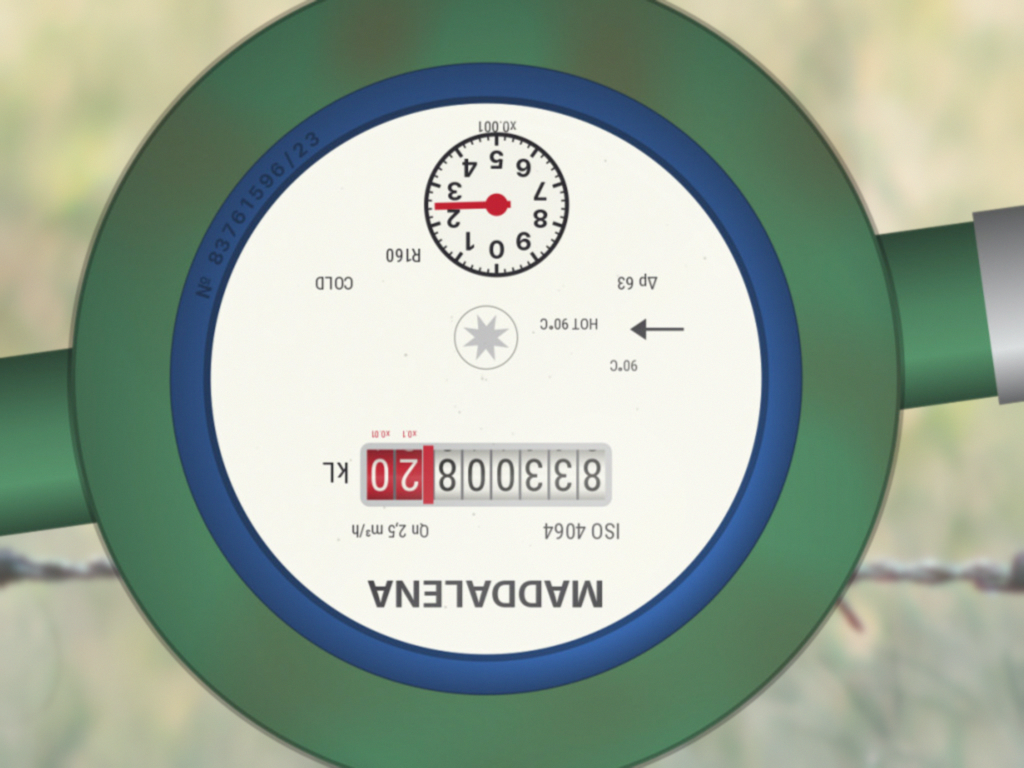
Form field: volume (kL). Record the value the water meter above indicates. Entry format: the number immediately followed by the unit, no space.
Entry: 833008.202kL
